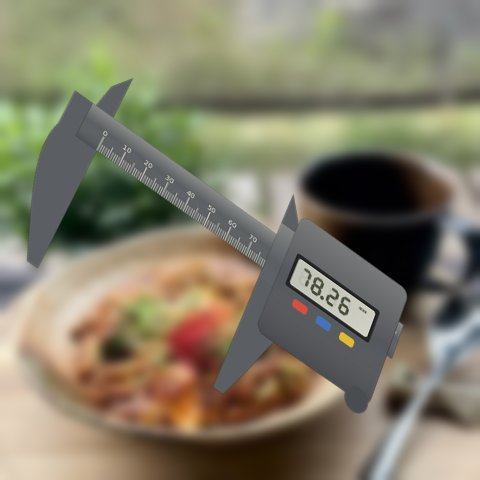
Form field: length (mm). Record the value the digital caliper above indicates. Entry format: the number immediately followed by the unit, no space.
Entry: 78.26mm
